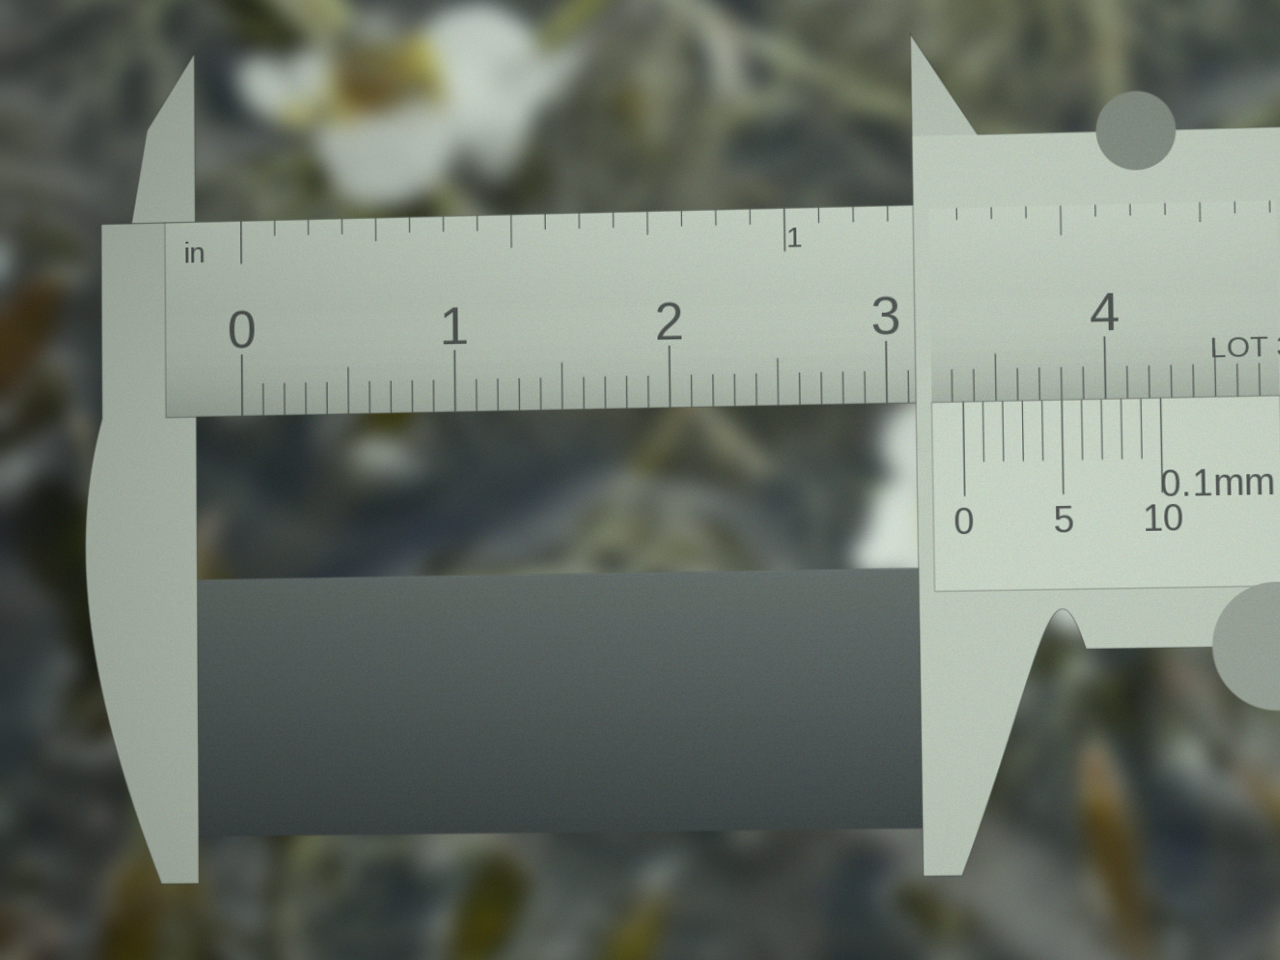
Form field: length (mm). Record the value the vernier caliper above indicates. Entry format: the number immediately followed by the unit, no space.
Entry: 33.5mm
